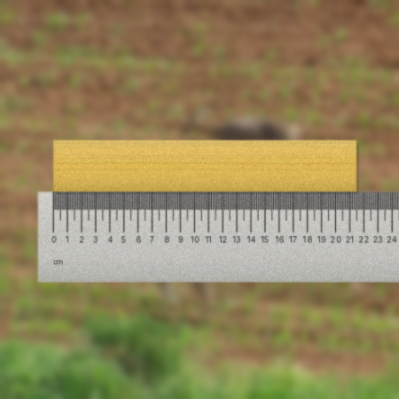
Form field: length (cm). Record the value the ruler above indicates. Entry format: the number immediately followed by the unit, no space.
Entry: 21.5cm
